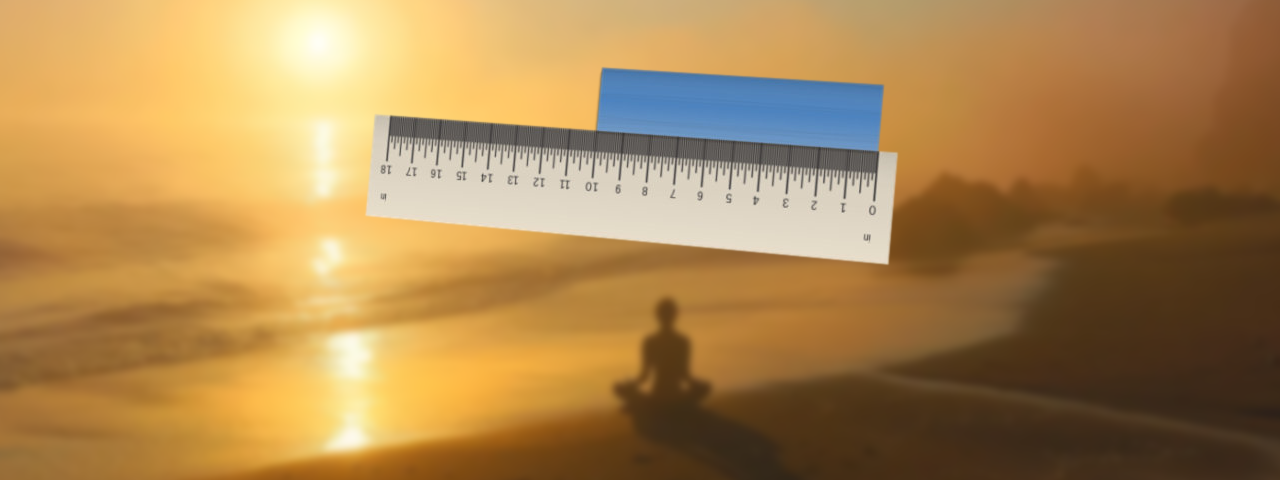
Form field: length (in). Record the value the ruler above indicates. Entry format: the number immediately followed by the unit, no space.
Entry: 10in
